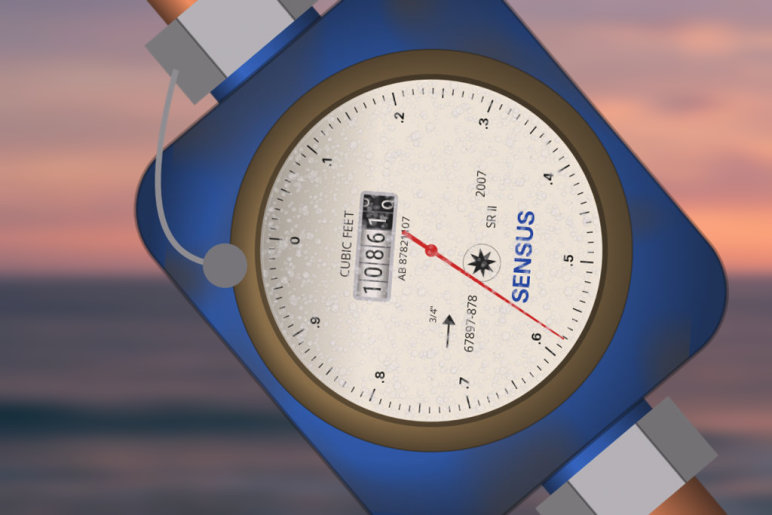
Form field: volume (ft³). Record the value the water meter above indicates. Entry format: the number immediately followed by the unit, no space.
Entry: 108618.58ft³
